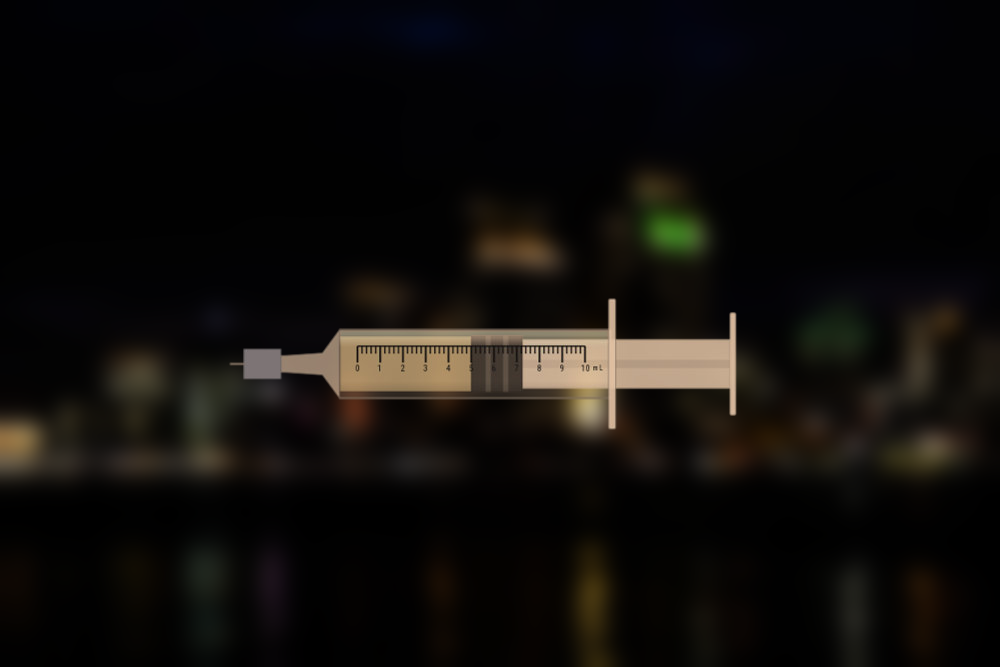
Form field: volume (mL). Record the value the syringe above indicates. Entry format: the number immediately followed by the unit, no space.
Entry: 5mL
